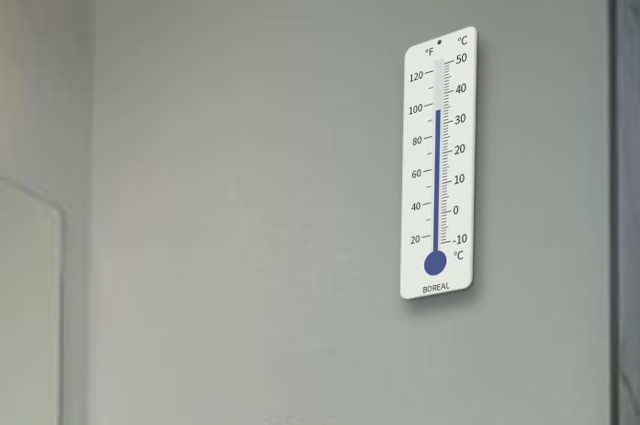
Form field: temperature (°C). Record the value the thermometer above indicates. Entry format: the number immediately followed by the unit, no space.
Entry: 35°C
